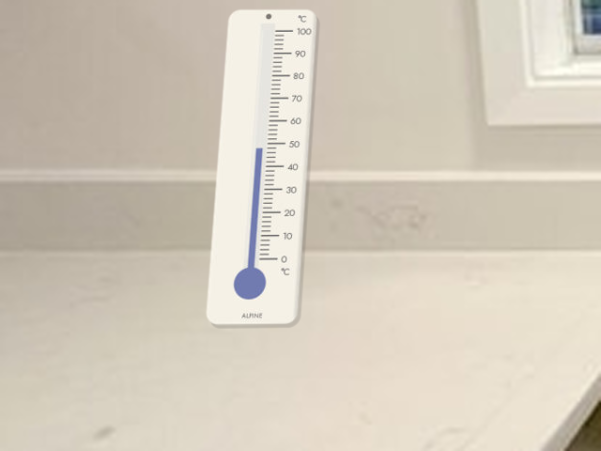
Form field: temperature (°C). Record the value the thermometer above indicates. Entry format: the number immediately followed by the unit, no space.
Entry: 48°C
